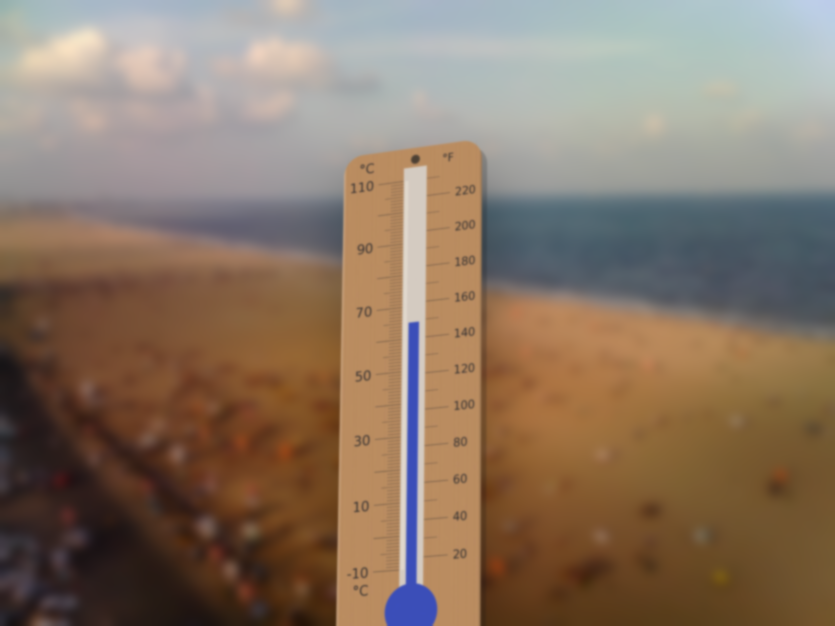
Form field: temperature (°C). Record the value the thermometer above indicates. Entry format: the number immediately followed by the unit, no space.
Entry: 65°C
